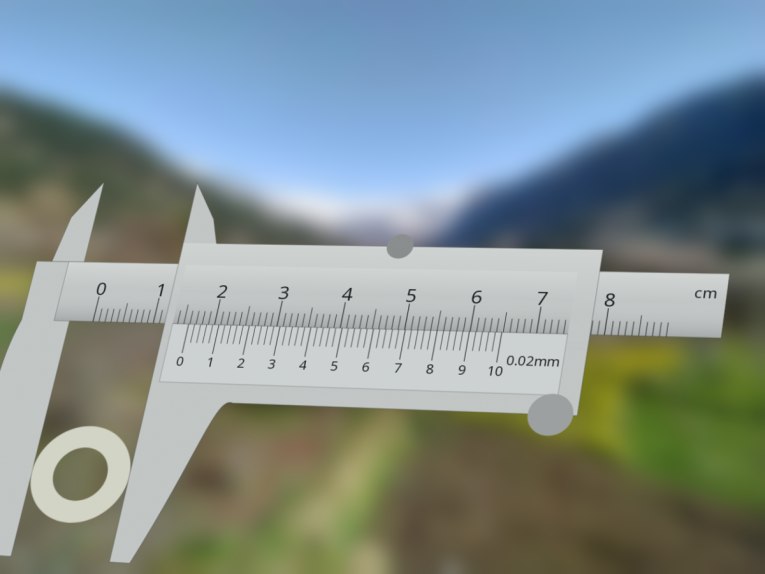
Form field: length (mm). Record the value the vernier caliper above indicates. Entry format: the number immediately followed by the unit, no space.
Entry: 15.8mm
